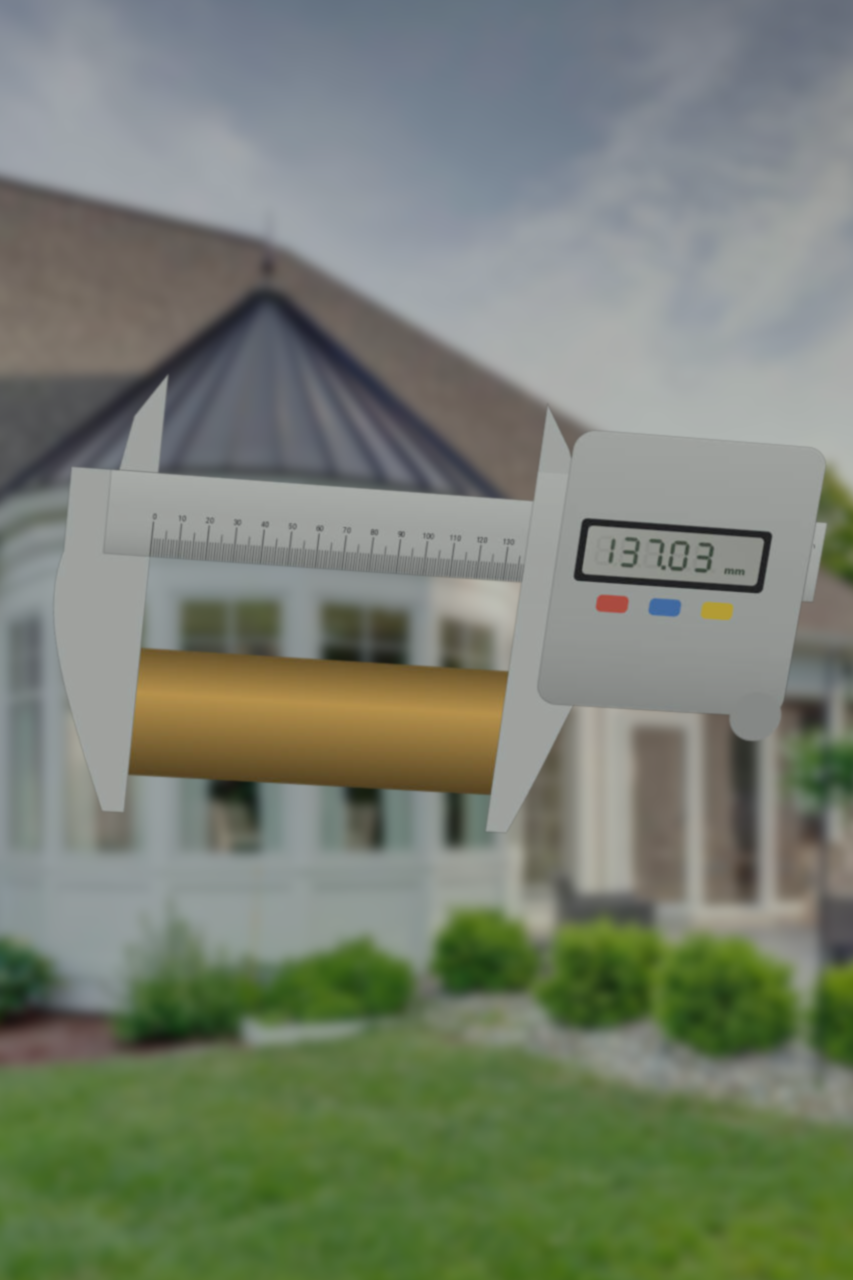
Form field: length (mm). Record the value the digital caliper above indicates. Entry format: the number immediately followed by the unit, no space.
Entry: 137.03mm
